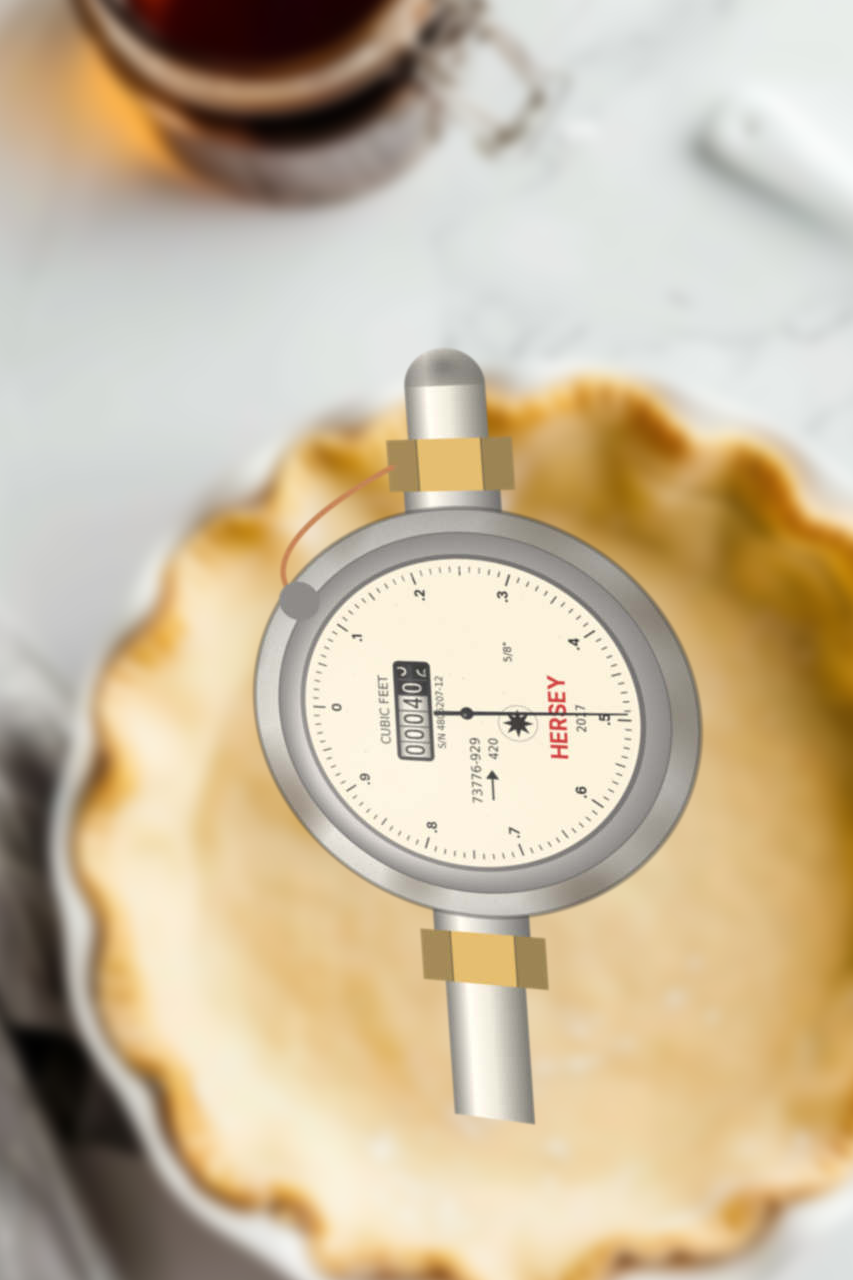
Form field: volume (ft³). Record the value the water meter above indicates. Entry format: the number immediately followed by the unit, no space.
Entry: 405.49ft³
